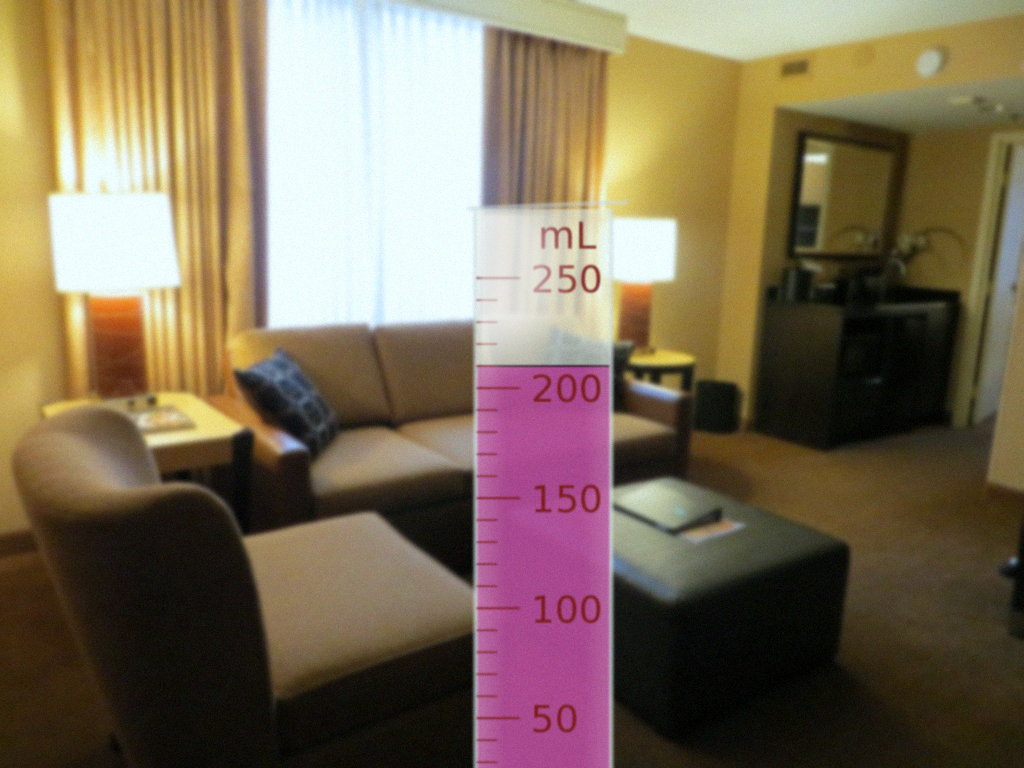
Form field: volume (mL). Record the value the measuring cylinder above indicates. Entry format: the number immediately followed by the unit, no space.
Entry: 210mL
